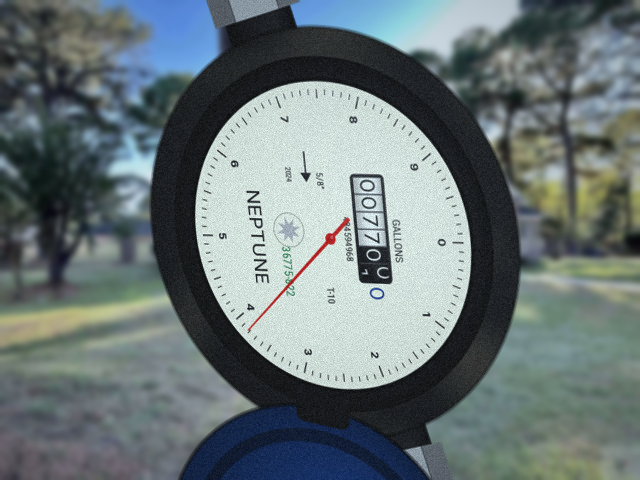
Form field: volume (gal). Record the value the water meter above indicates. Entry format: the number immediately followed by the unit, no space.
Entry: 77003.8gal
